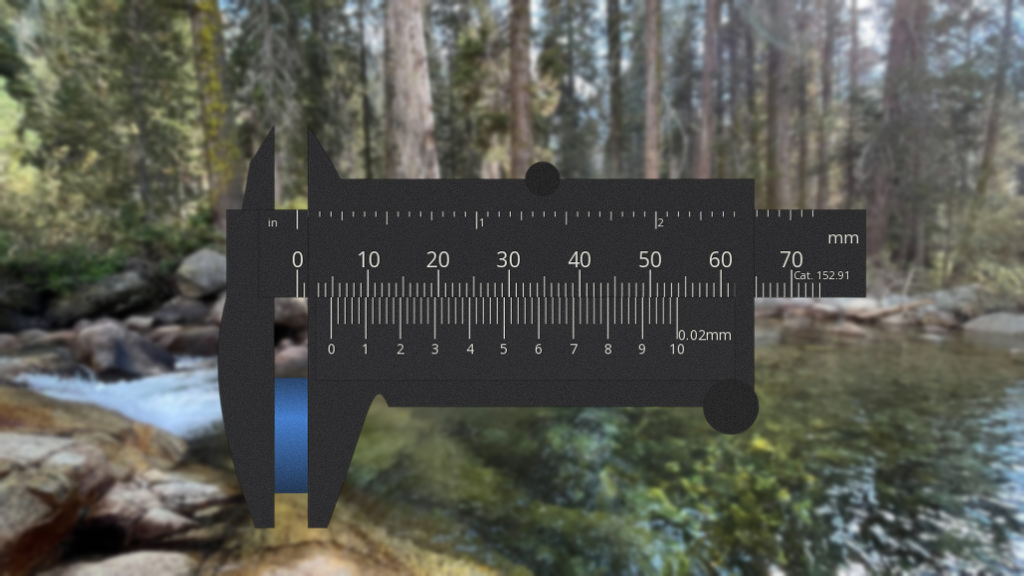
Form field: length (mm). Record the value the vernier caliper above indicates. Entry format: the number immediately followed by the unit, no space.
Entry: 4.8mm
